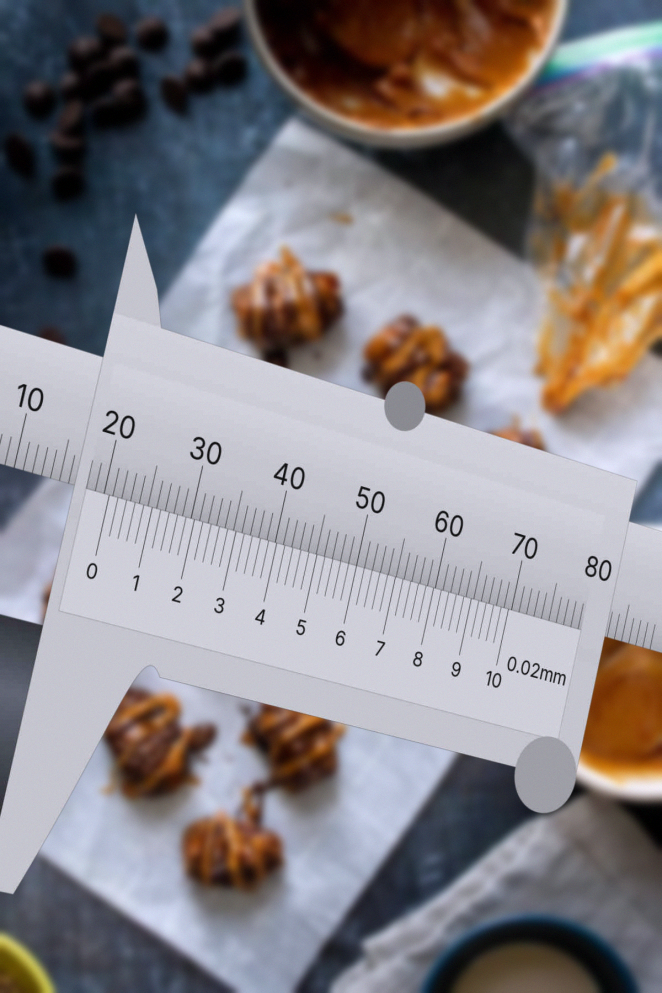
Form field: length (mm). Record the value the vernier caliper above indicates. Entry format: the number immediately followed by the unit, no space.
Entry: 20.6mm
